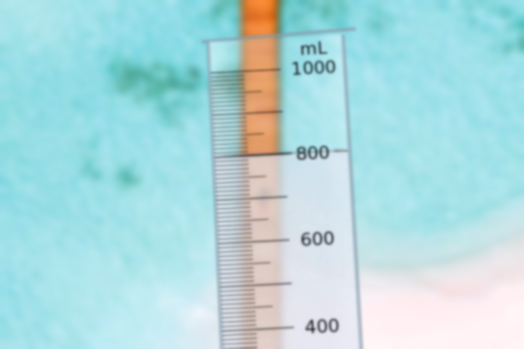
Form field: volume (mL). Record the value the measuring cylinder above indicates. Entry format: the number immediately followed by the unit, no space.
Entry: 800mL
